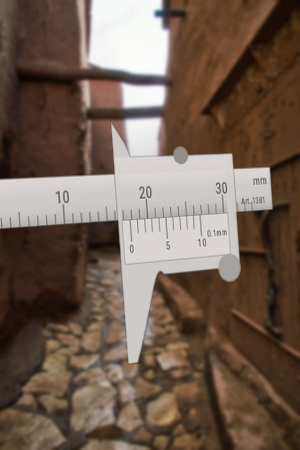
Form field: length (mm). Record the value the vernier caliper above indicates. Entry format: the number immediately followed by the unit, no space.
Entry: 17.8mm
